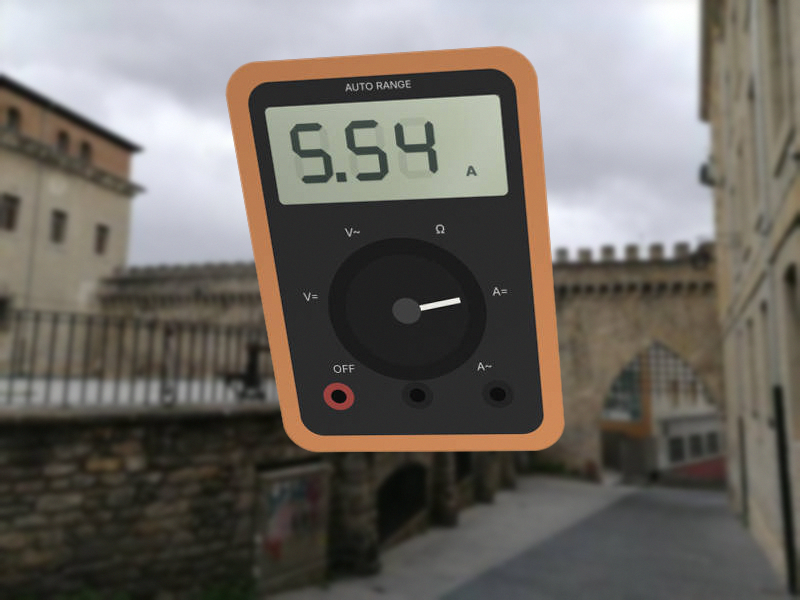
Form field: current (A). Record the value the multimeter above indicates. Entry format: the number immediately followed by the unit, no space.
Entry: 5.54A
